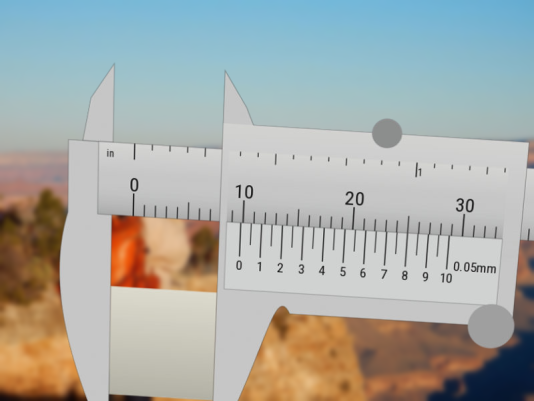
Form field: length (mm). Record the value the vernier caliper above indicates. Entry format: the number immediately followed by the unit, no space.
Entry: 9.8mm
